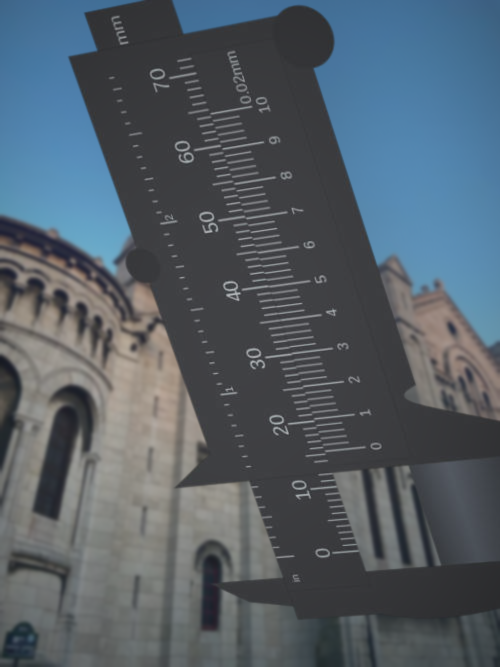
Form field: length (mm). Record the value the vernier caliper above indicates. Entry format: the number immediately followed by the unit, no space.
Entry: 15.4mm
